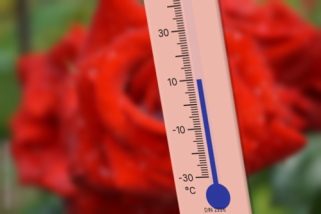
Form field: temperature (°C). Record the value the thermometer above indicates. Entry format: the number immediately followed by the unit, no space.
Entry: 10°C
